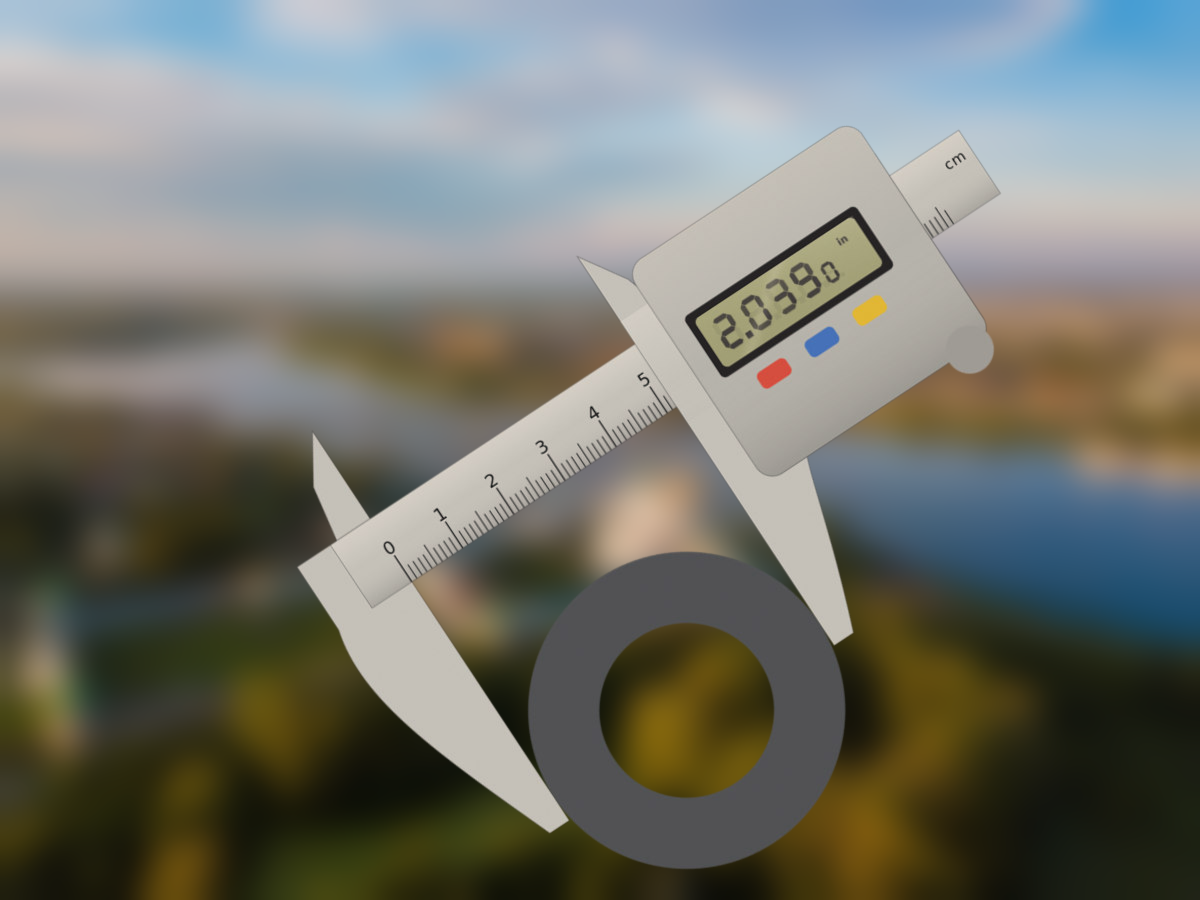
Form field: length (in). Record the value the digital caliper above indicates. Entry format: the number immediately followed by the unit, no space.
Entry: 2.0390in
